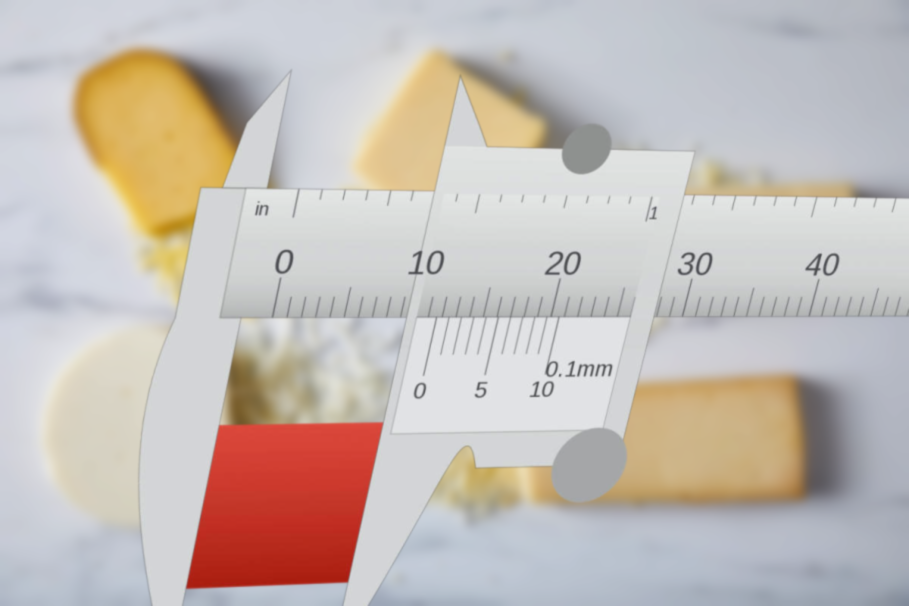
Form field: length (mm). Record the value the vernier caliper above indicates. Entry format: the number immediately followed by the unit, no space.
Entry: 11.6mm
